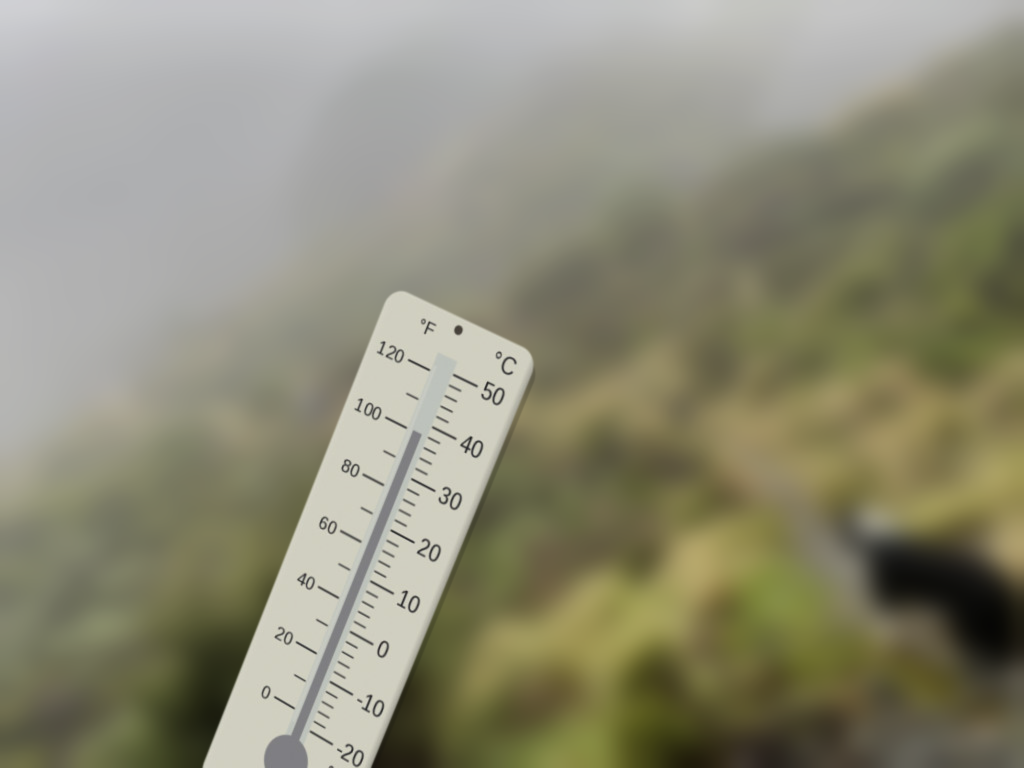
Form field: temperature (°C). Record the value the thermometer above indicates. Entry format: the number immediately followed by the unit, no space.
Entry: 38°C
